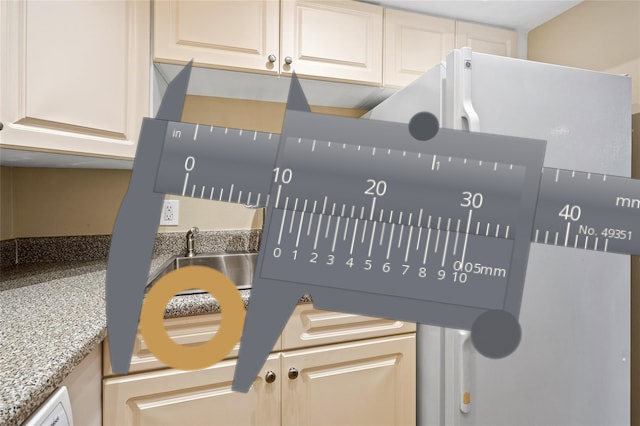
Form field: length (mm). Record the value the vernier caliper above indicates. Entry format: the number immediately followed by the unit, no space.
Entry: 11.0mm
